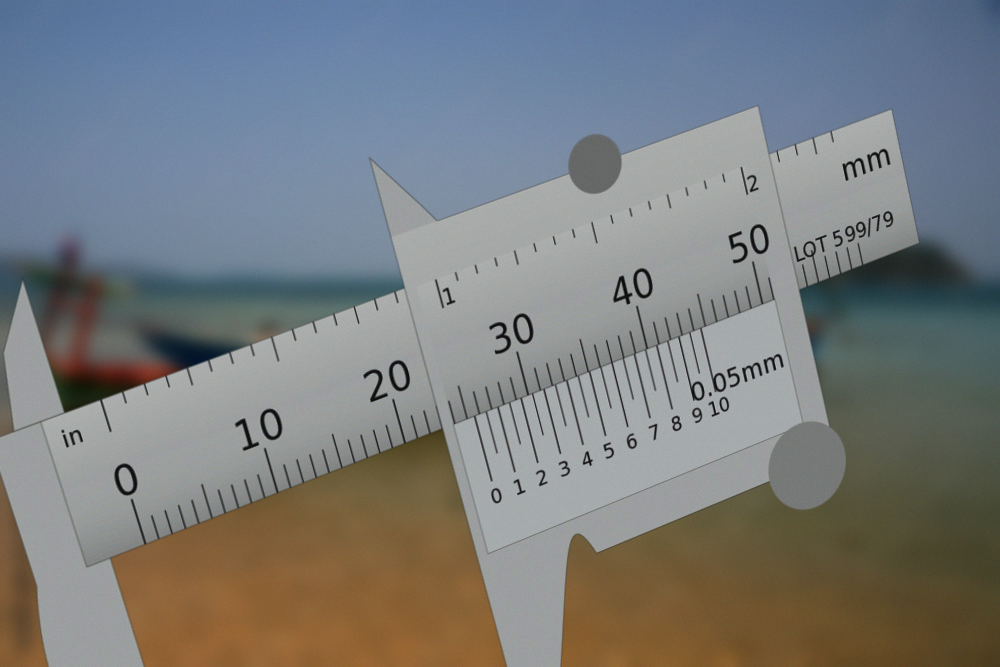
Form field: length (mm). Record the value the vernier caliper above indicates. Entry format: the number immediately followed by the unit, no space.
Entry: 25.6mm
